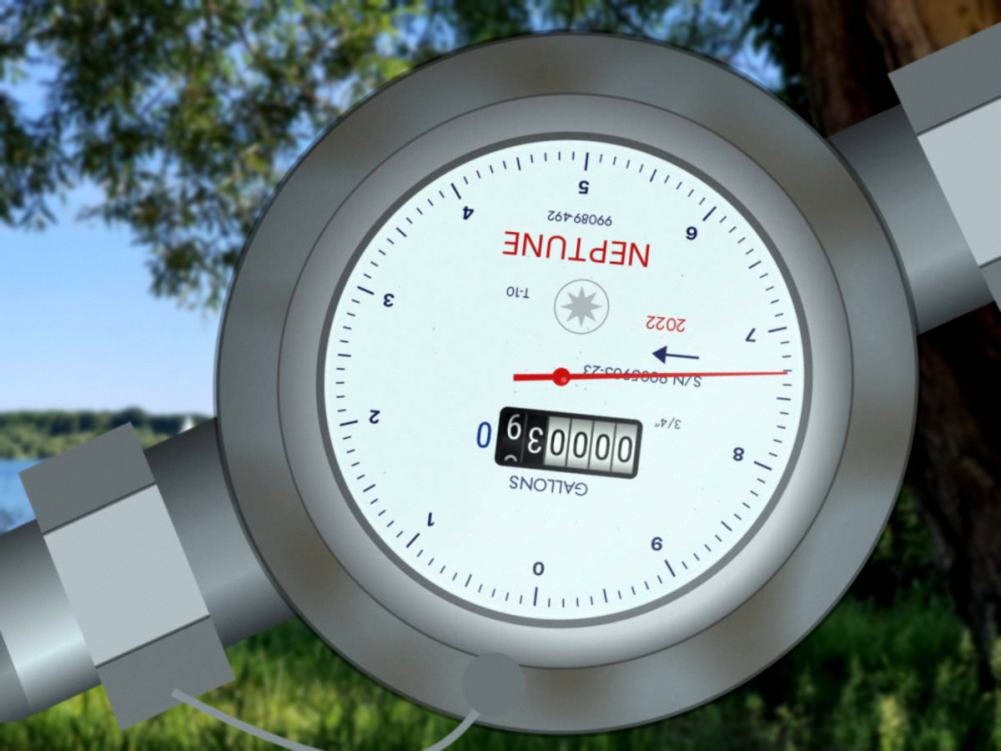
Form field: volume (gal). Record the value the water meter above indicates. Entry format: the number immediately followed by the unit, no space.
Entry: 387.3gal
